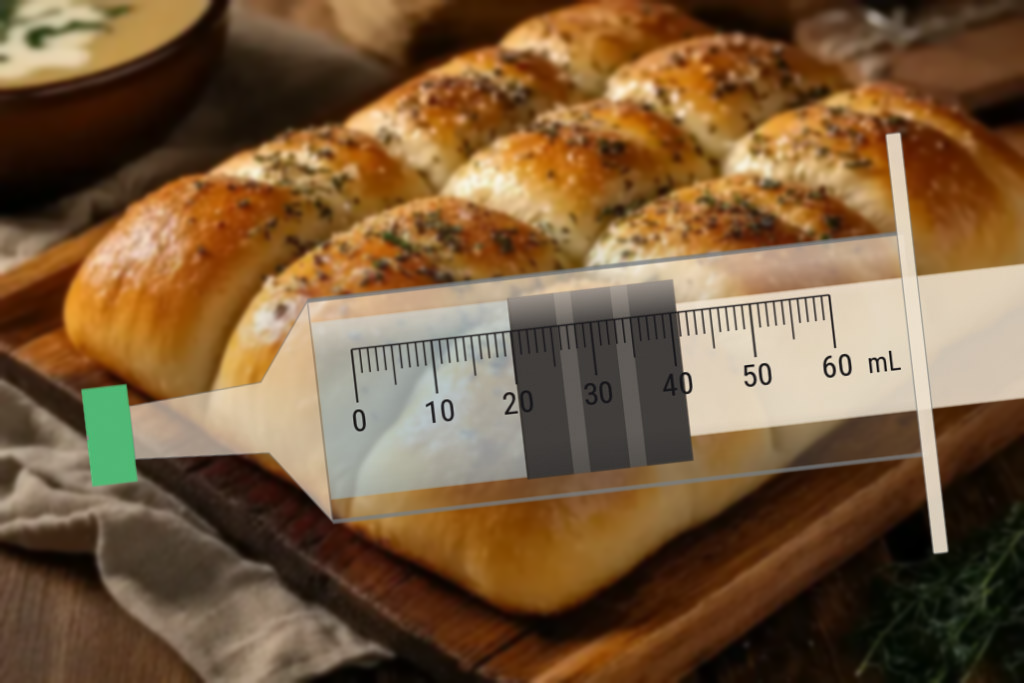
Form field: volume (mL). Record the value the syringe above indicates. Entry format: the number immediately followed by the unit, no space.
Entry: 20mL
